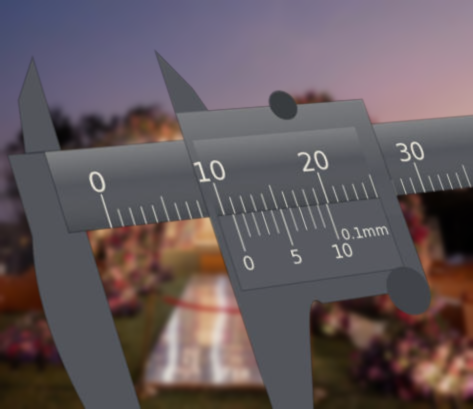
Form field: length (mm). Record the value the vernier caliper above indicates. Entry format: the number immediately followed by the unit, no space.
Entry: 10.8mm
